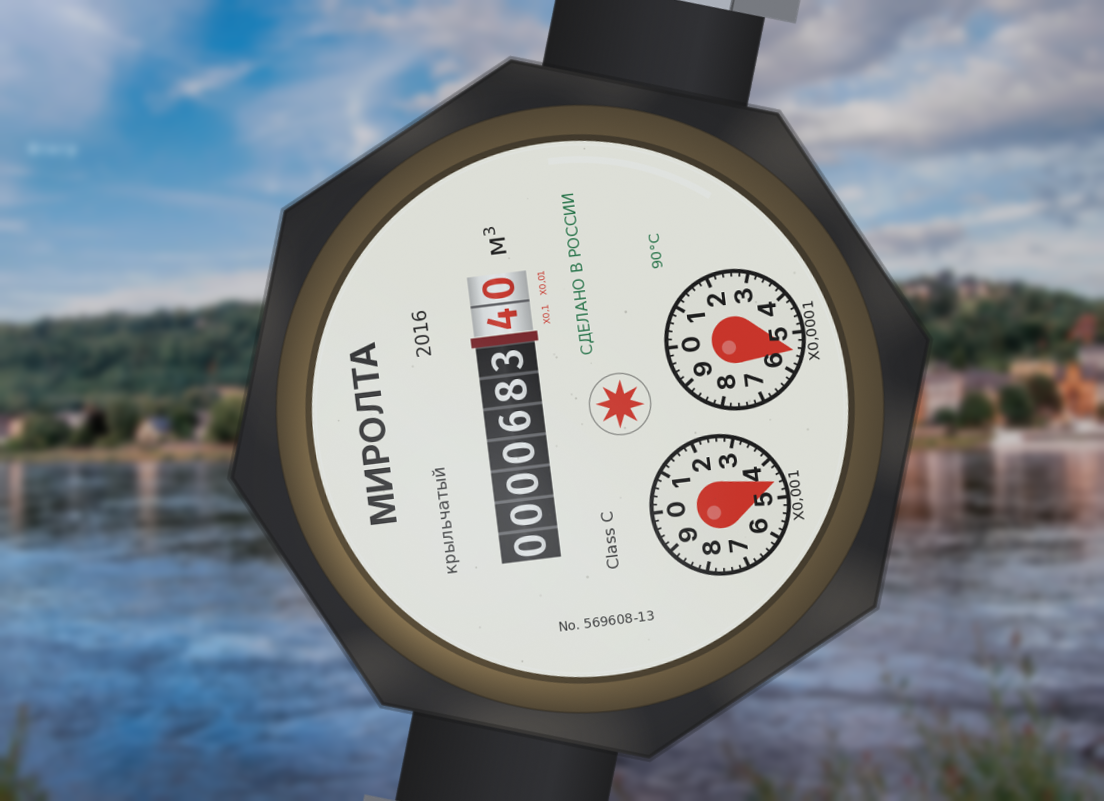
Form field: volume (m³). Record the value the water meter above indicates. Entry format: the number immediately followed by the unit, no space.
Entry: 683.4045m³
